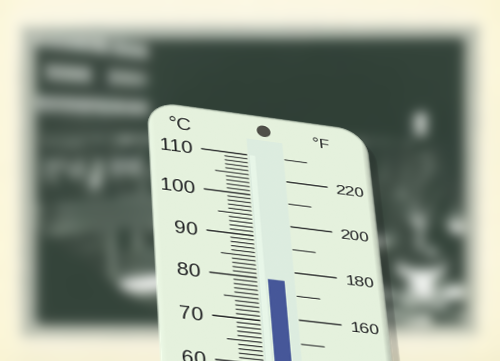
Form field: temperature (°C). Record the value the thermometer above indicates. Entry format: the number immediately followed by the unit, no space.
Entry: 80°C
